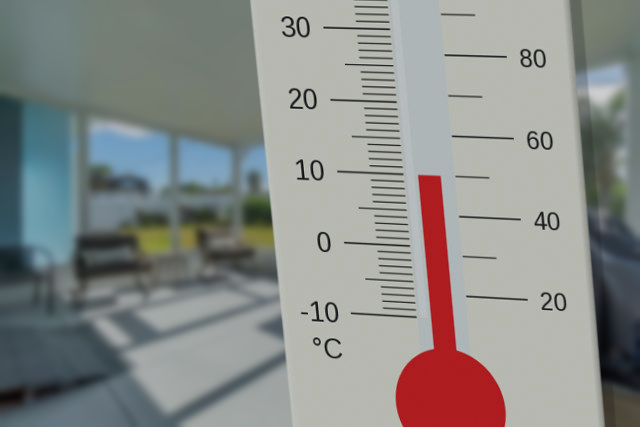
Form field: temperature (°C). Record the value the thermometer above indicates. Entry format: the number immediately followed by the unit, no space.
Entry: 10°C
